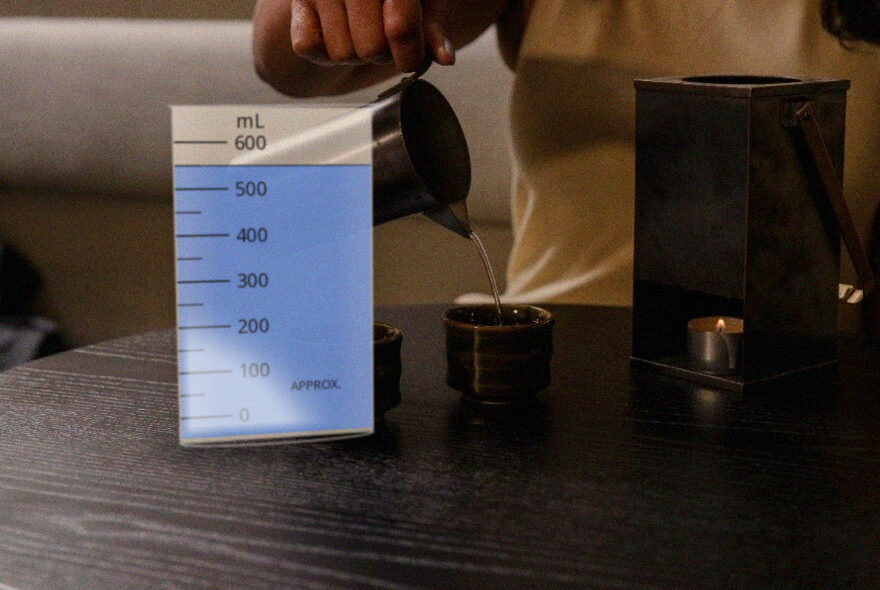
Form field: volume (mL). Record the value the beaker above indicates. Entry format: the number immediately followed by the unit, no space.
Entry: 550mL
